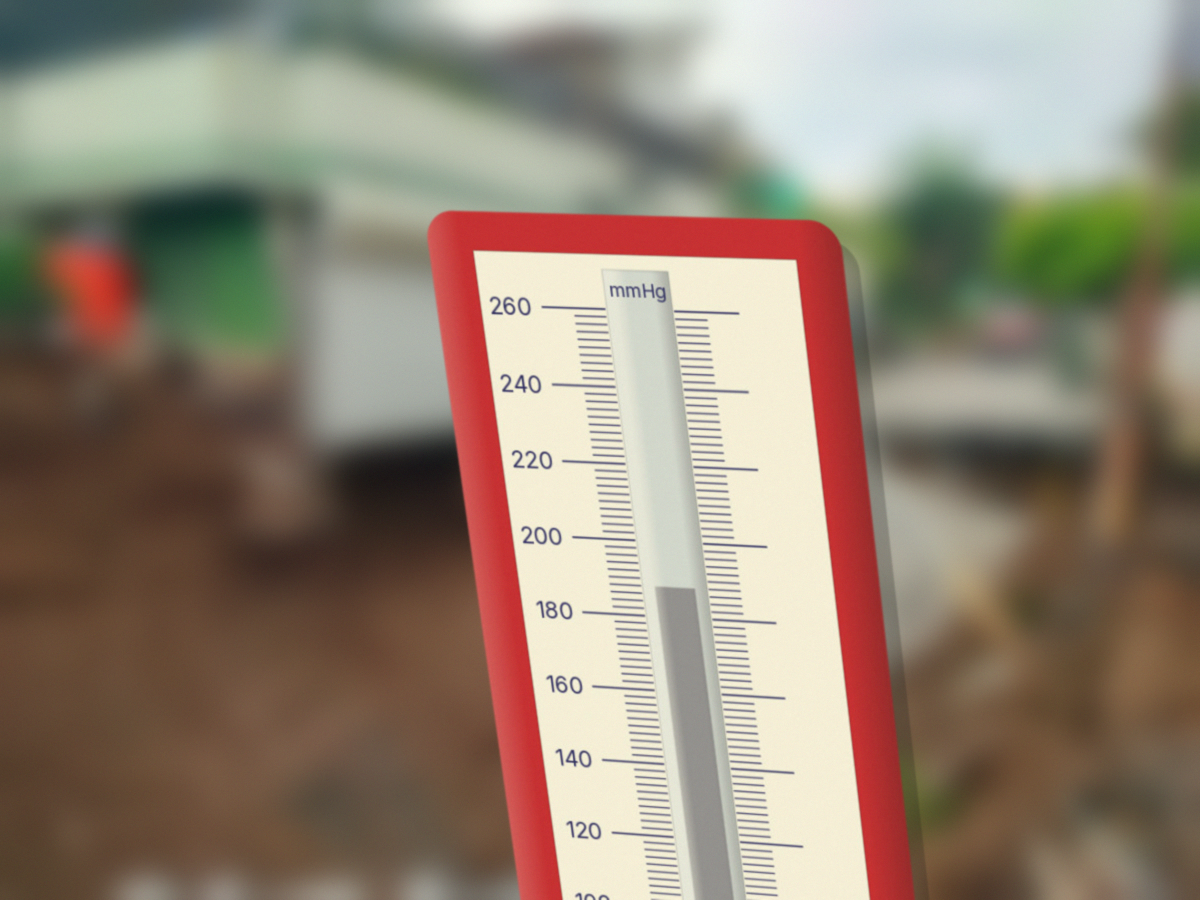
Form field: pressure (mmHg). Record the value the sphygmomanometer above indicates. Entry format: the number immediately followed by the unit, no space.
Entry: 188mmHg
